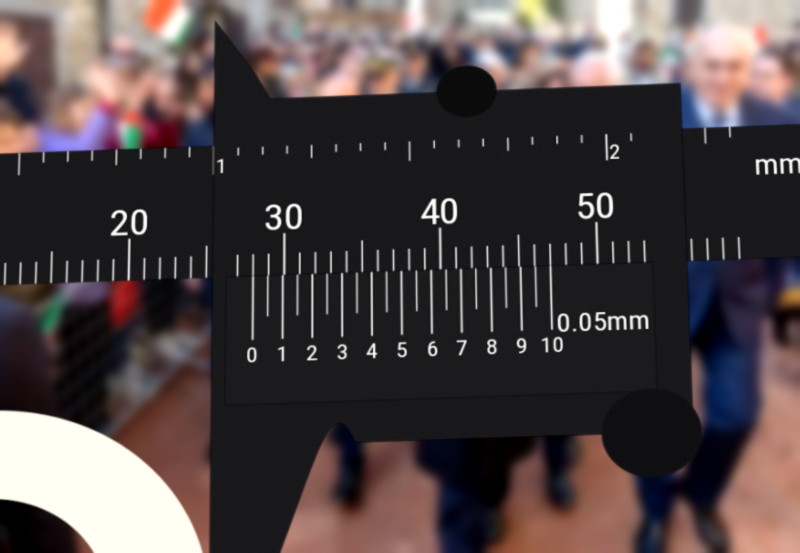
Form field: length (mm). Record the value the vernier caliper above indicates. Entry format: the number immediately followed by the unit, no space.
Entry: 28.0mm
